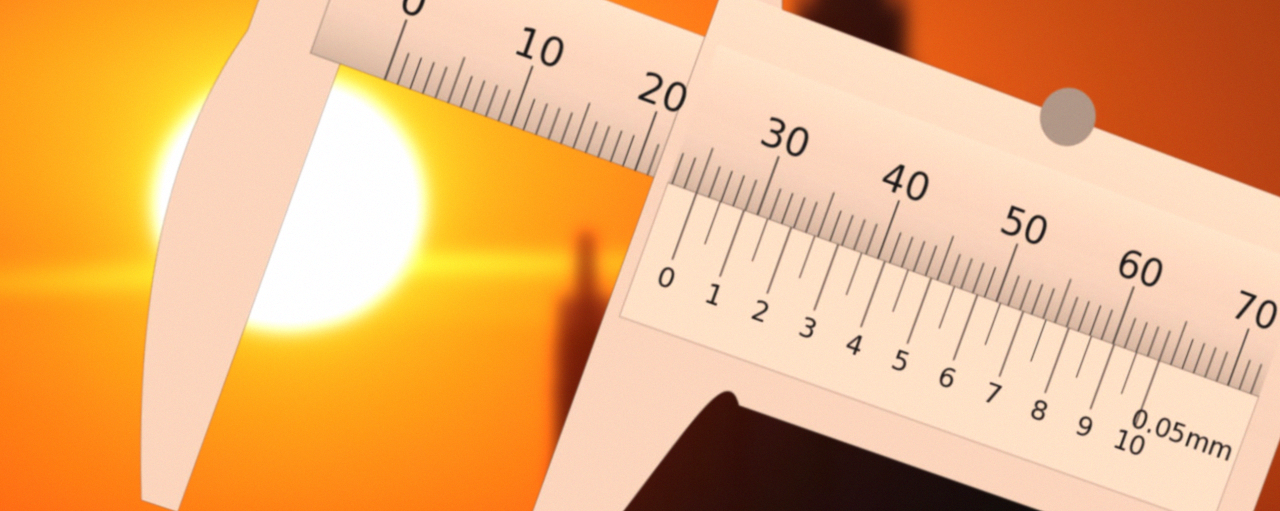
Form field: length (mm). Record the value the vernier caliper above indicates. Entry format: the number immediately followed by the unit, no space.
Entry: 25.0mm
